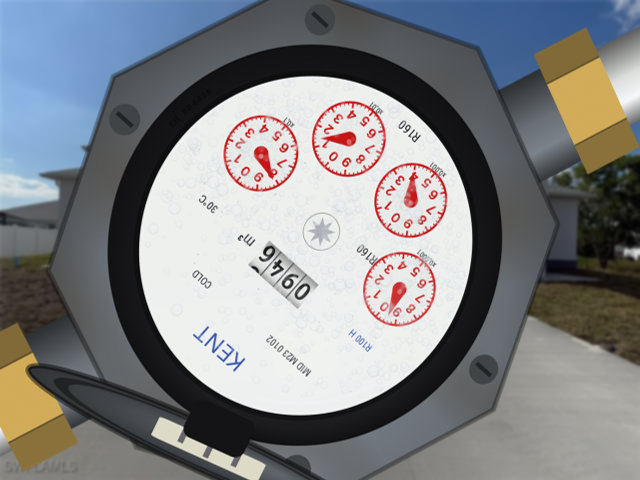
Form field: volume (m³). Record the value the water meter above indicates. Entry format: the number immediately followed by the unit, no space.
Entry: 945.8139m³
